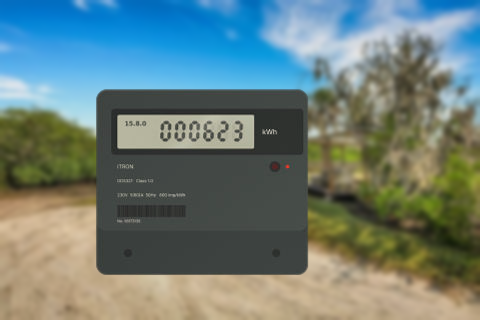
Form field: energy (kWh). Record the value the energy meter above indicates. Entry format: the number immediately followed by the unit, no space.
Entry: 623kWh
